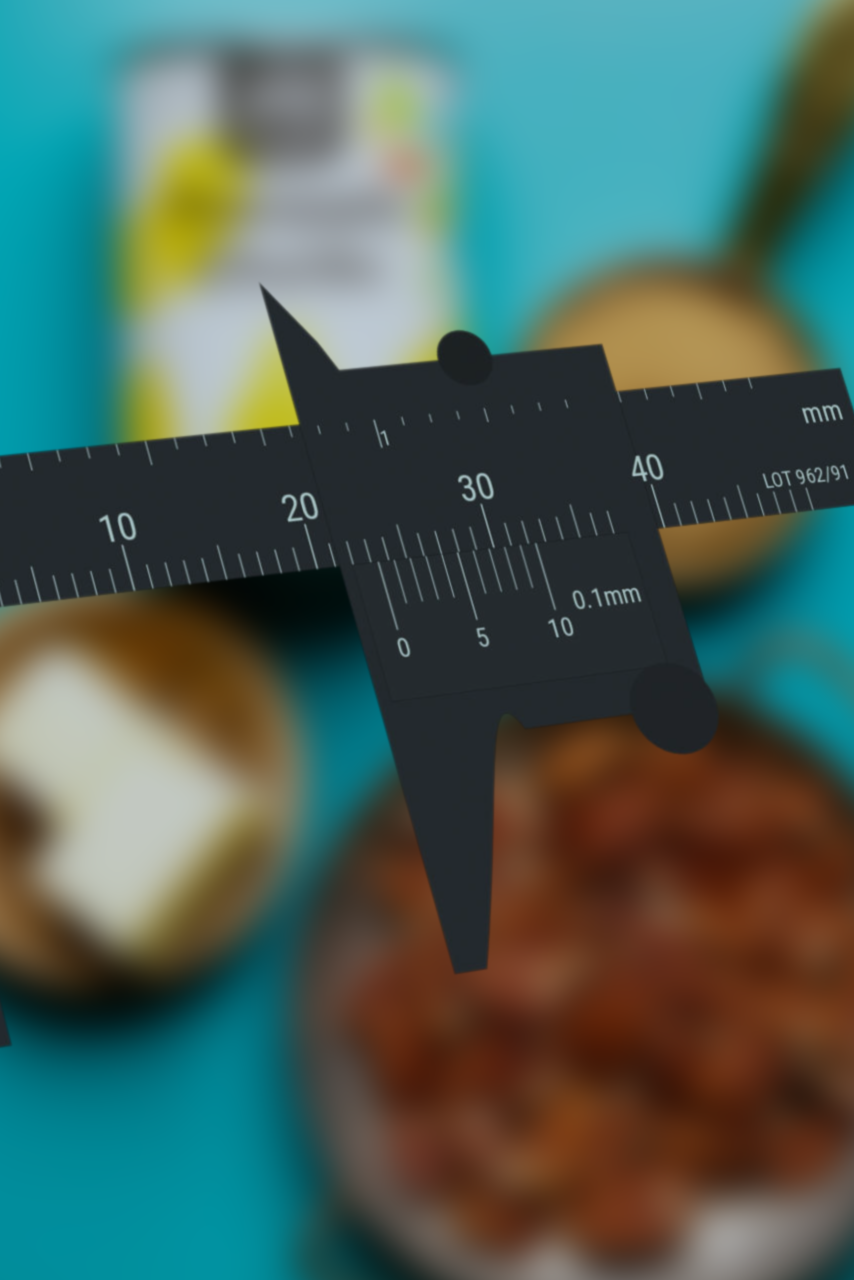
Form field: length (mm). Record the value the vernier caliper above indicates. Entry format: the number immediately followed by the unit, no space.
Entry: 23.4mm
